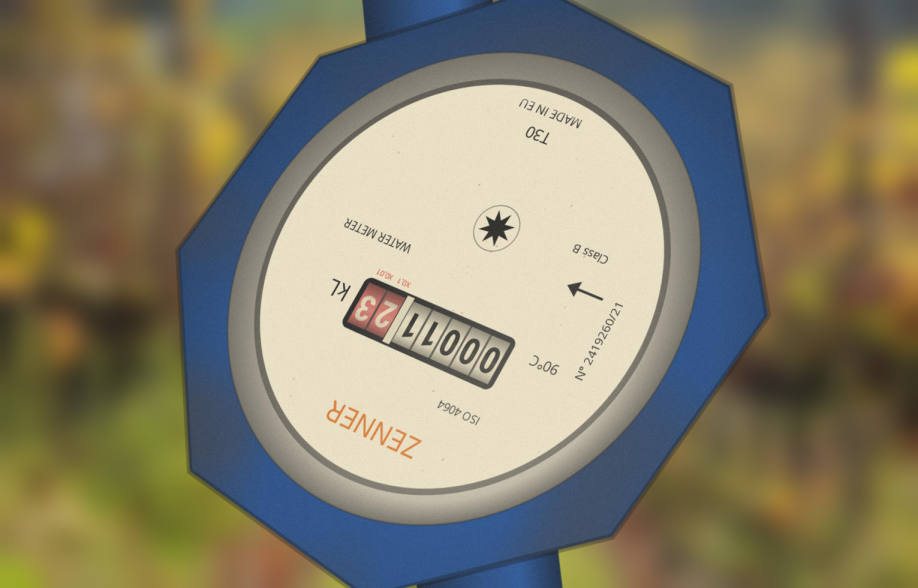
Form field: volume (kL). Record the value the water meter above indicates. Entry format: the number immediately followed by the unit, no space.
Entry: 11.23kL
